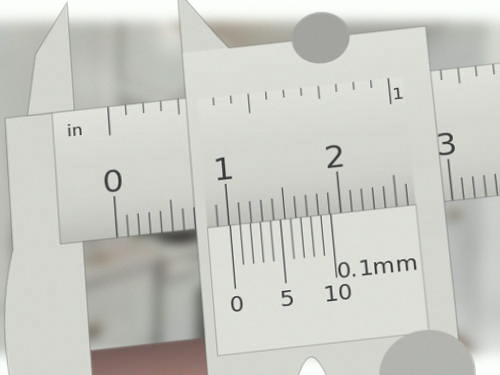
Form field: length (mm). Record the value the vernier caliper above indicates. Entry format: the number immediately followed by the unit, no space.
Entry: 10.1mm
